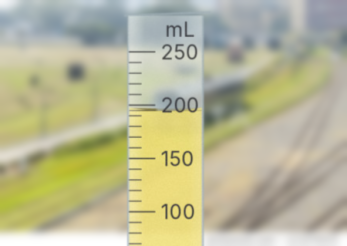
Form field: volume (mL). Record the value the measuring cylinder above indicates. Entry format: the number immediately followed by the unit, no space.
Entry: 195mL
